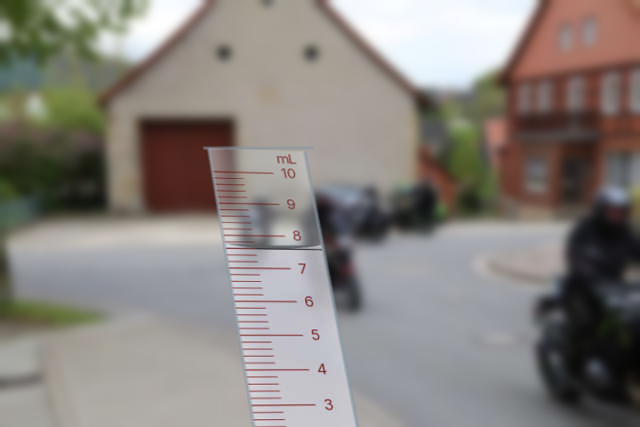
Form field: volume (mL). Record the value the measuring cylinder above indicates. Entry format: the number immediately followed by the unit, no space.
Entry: 7.6mL
